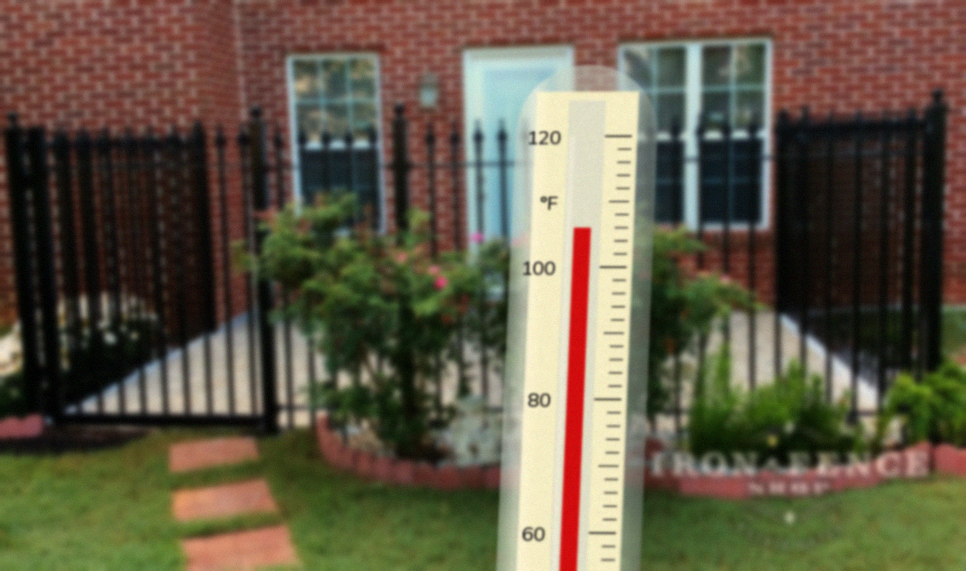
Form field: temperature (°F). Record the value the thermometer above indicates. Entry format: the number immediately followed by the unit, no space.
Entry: 106°F
